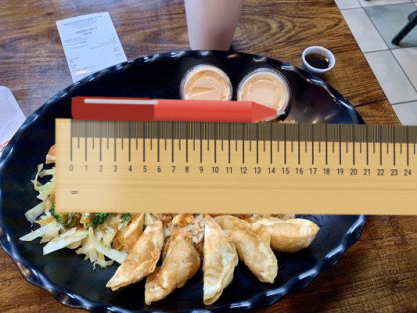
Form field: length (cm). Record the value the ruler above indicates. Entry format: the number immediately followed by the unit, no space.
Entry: 15cm
